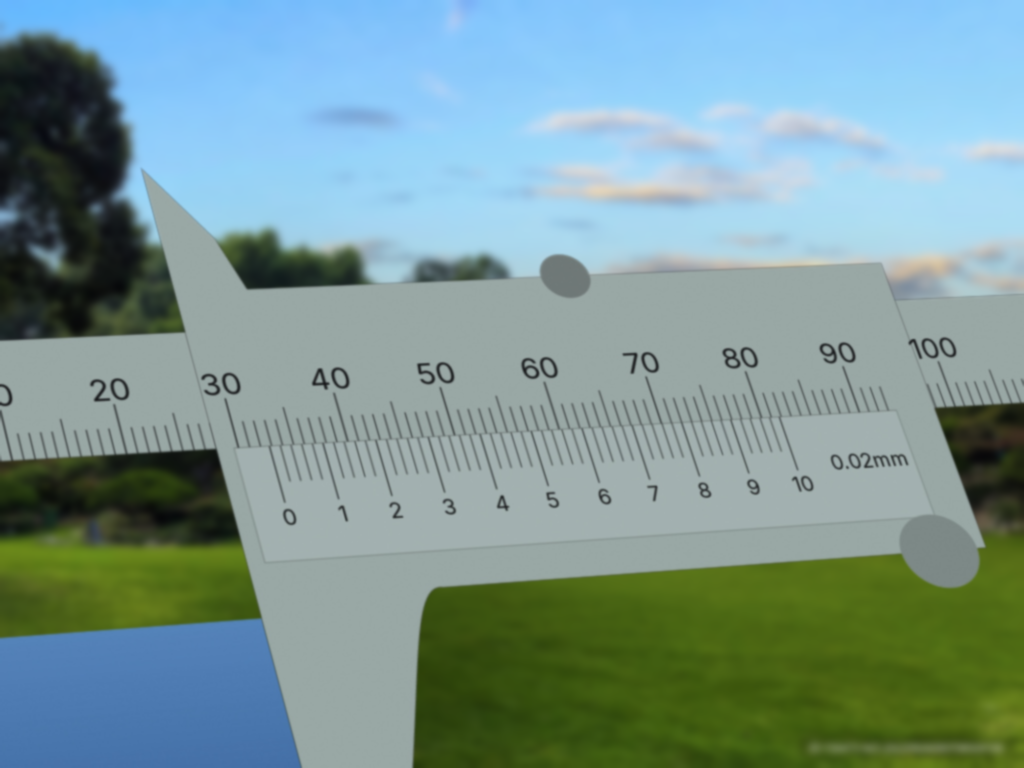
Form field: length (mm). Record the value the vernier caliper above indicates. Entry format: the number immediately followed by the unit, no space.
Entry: 32.8mm
